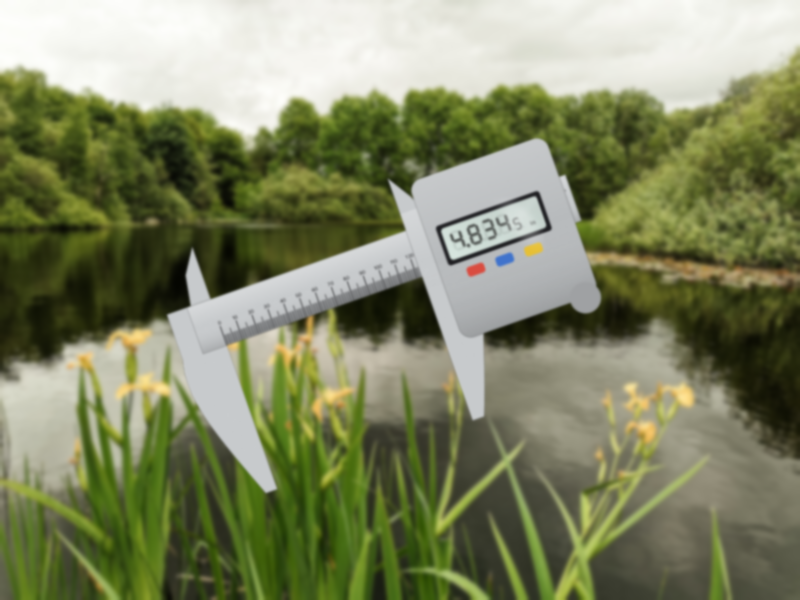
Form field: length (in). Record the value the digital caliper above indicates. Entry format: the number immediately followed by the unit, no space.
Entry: 4.8345in
